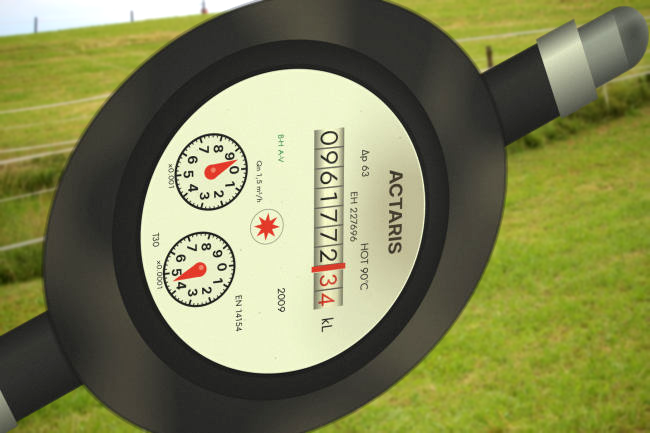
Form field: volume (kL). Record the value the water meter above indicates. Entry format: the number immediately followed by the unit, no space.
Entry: 961772.3394kL
